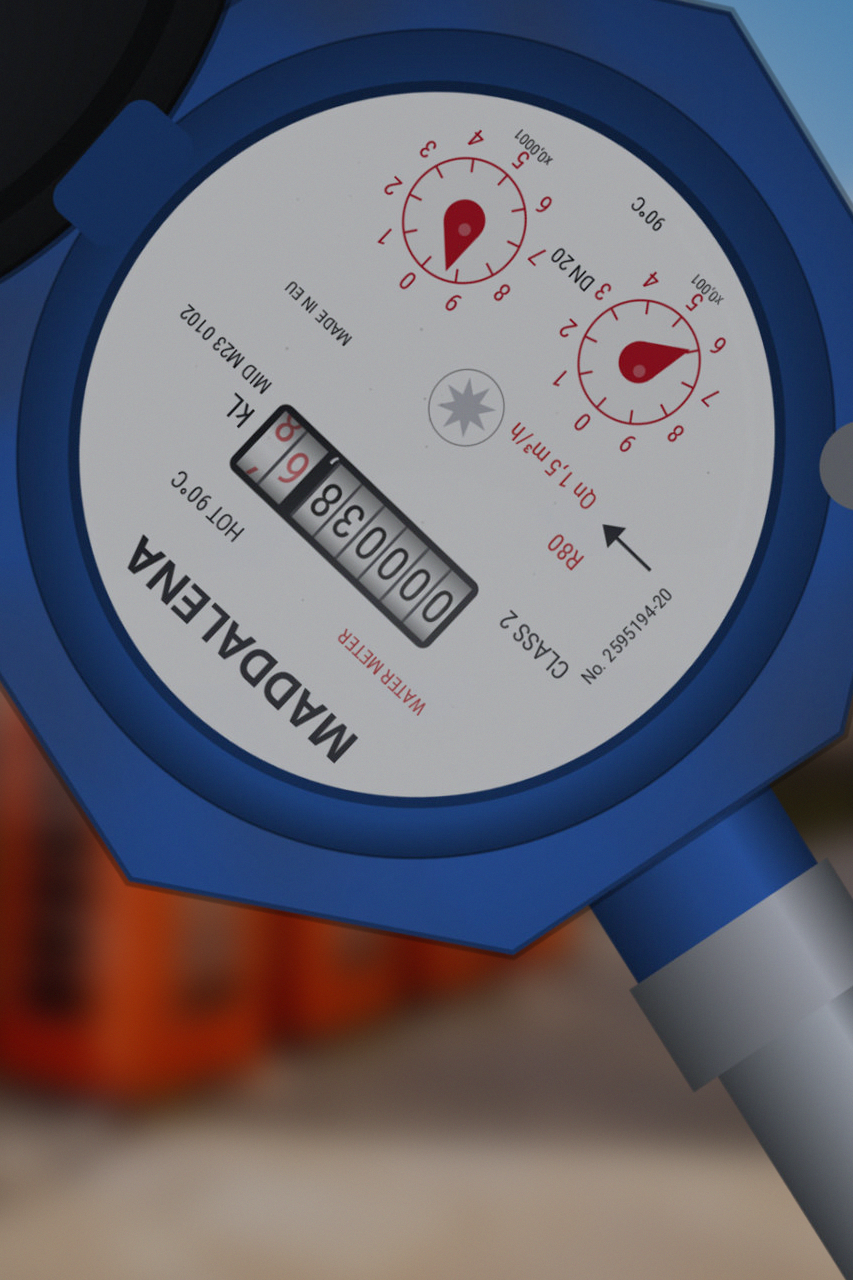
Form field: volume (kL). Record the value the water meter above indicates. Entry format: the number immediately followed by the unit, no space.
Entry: 38.6759kL
